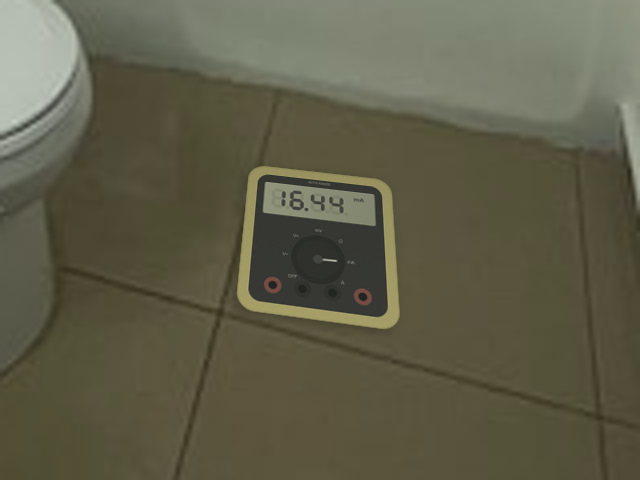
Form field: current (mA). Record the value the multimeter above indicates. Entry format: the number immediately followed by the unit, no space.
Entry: 16.44mA
